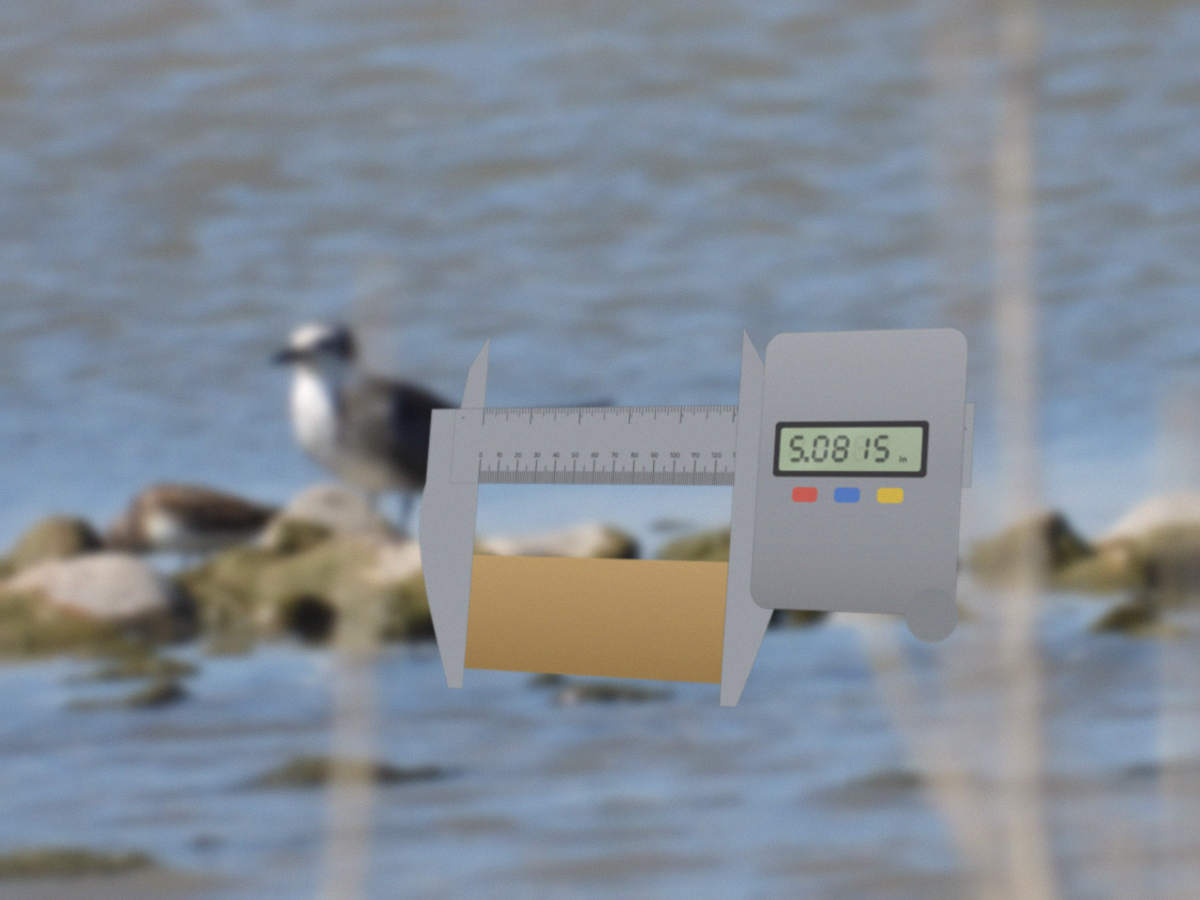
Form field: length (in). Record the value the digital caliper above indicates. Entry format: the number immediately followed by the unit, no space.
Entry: 5.0815in
